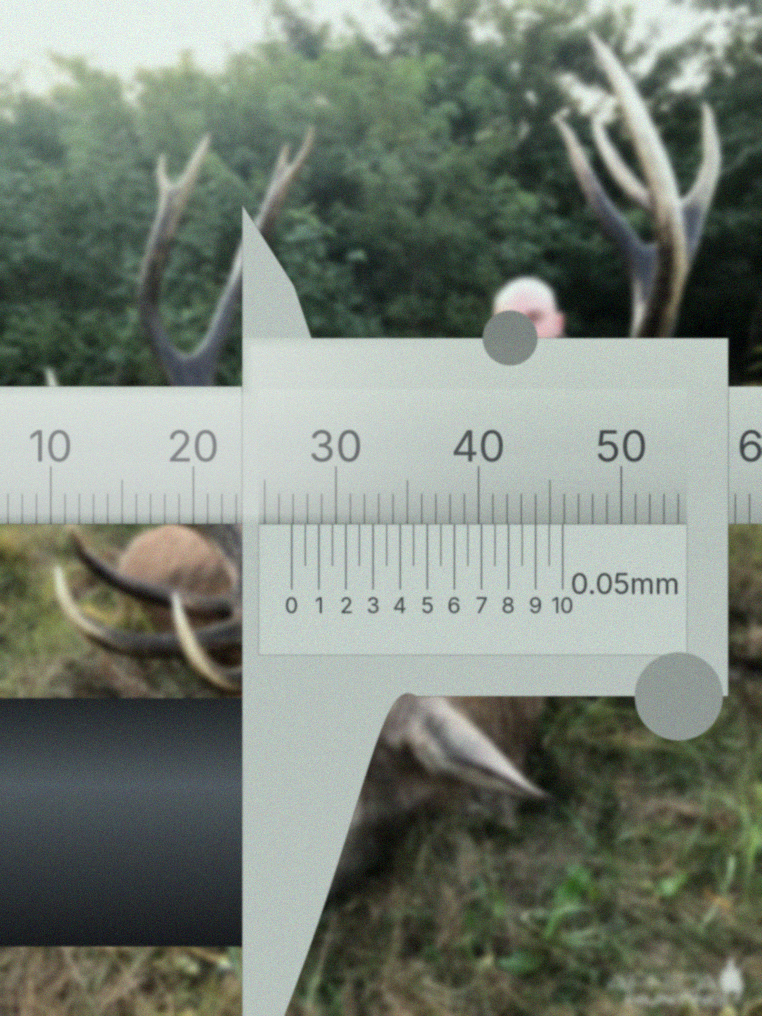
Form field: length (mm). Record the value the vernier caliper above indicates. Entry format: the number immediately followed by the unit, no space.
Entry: 26.9mm
